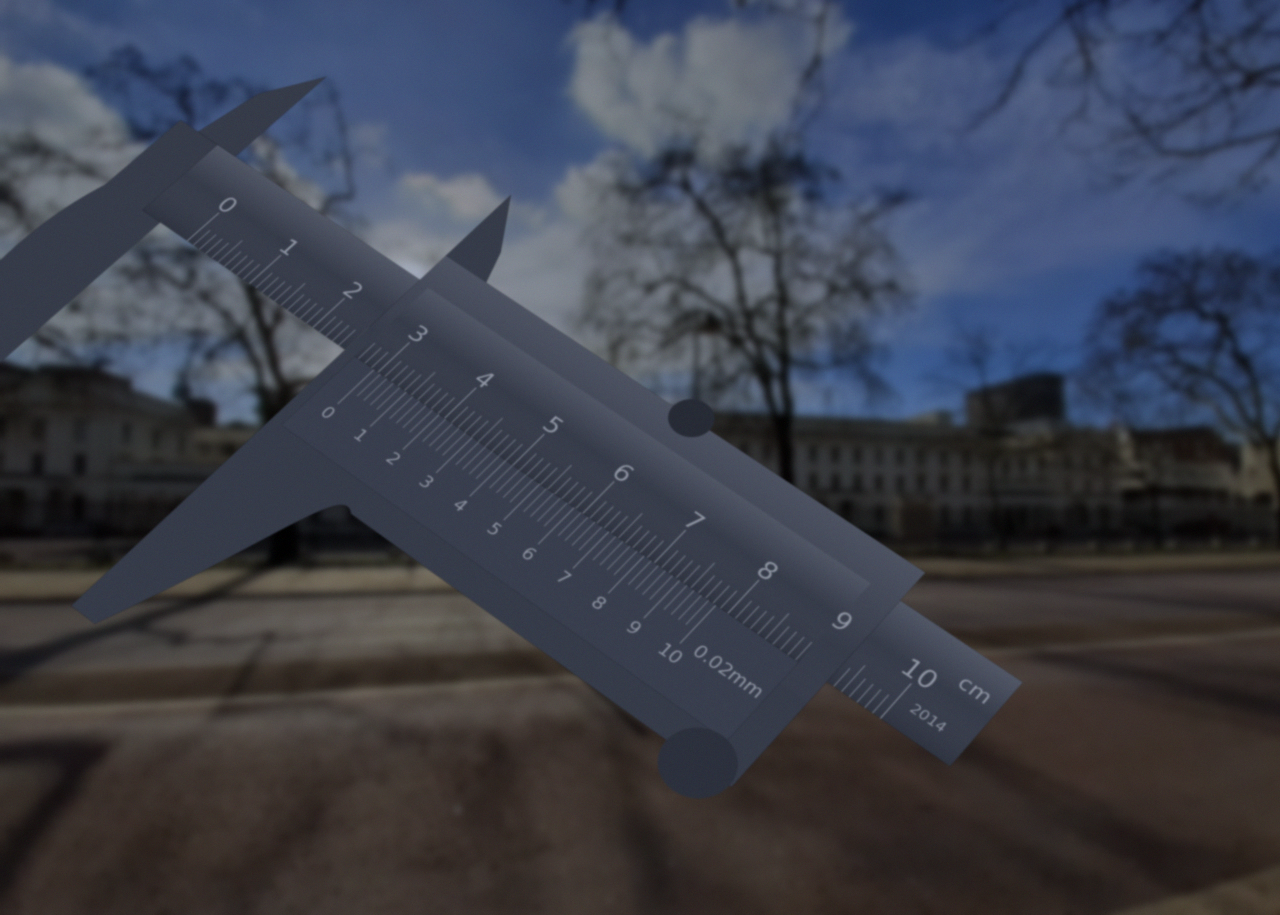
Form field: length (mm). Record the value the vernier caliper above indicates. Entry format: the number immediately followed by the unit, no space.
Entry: 29.4mm
